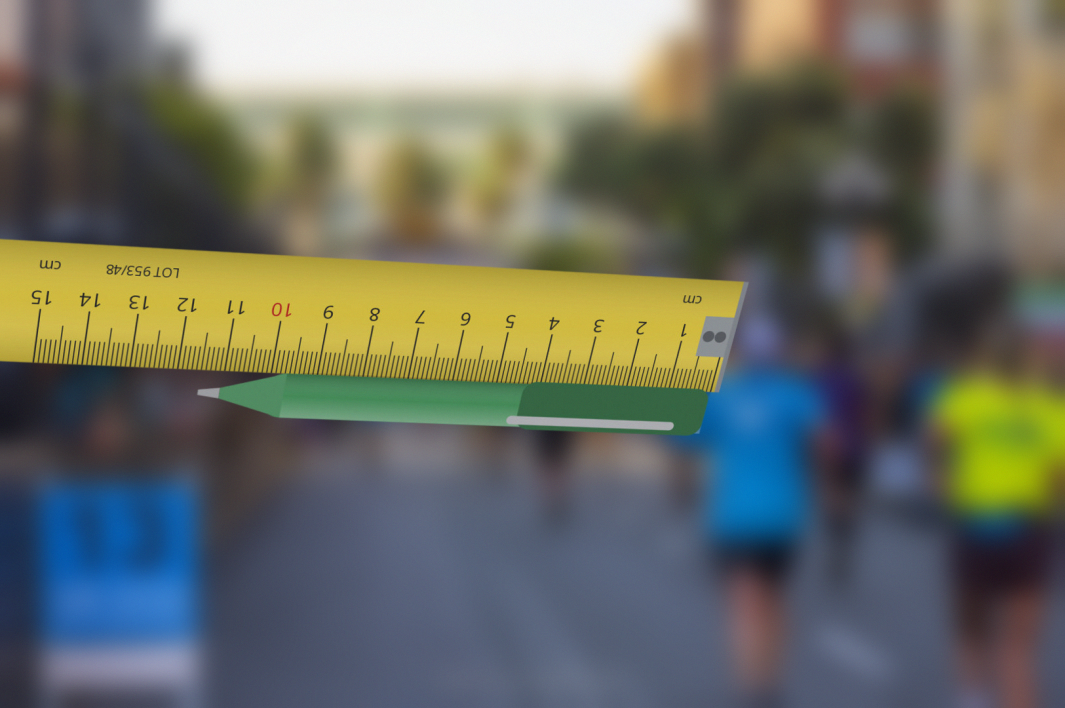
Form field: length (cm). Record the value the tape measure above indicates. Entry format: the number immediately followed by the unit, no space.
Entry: 11.5cm
